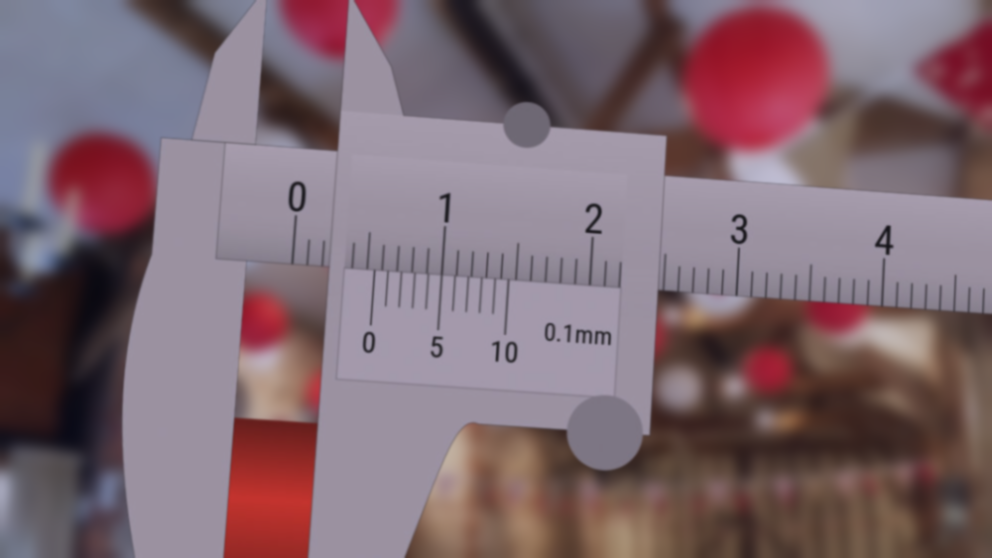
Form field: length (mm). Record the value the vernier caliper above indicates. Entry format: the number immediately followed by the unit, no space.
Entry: 5.5mm
